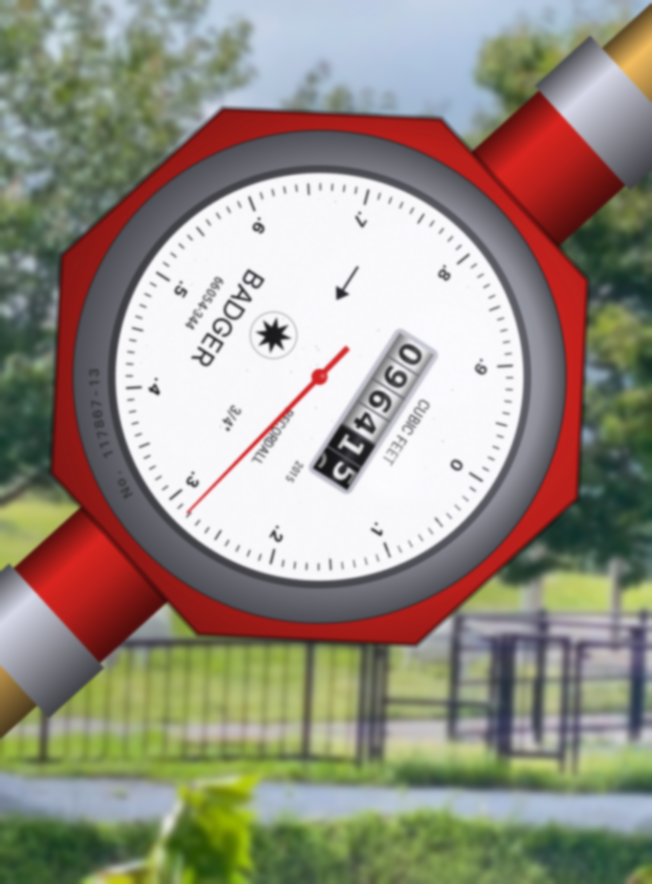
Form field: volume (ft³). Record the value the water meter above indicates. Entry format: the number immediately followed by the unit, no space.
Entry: 96415.28ft³
